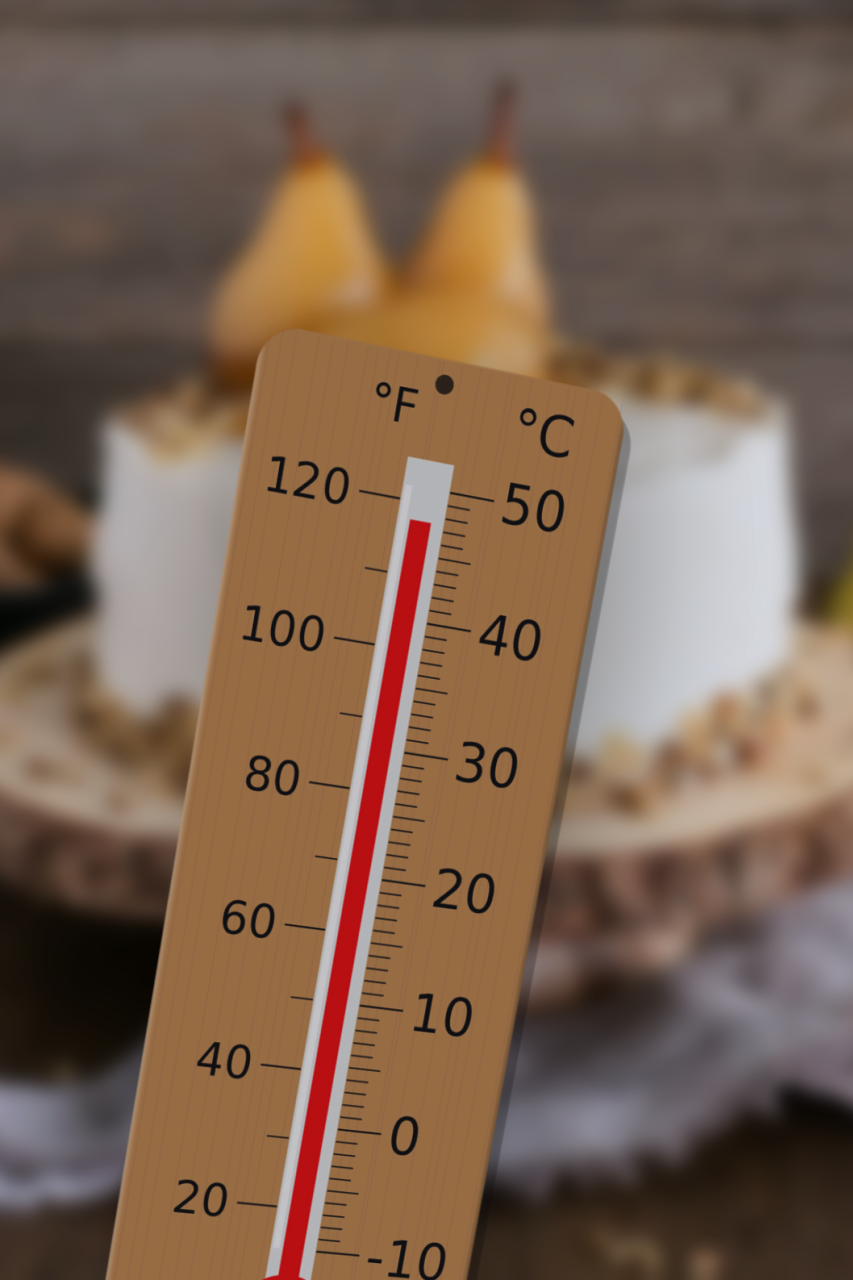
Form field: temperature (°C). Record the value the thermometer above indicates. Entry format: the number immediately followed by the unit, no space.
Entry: 47.5°C
